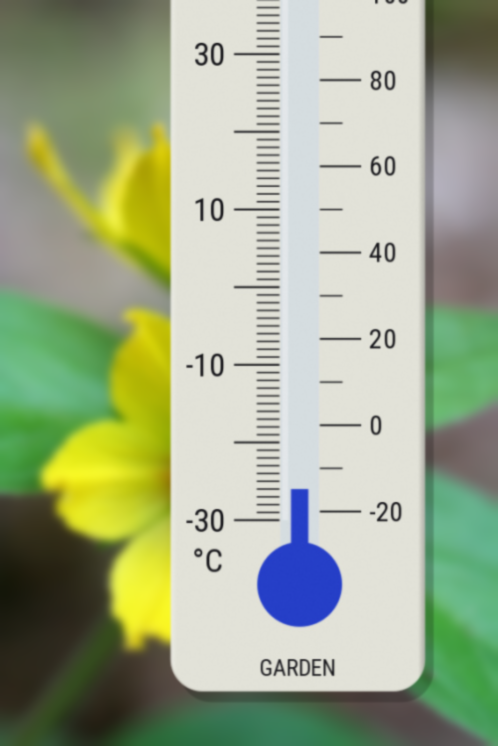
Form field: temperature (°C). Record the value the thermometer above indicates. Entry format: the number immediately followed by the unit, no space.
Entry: -26°C
